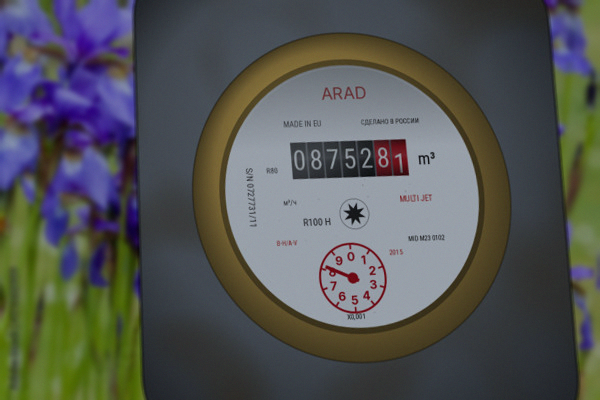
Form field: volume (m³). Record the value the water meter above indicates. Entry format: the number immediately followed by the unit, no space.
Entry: 8752.808m³
